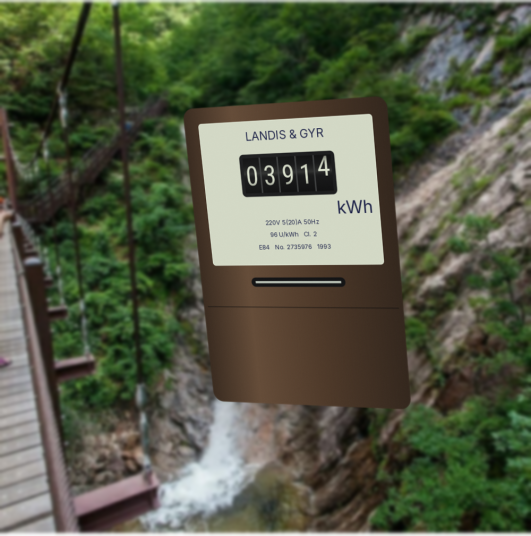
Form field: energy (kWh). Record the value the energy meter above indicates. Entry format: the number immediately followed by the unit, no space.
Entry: 3914kWh
